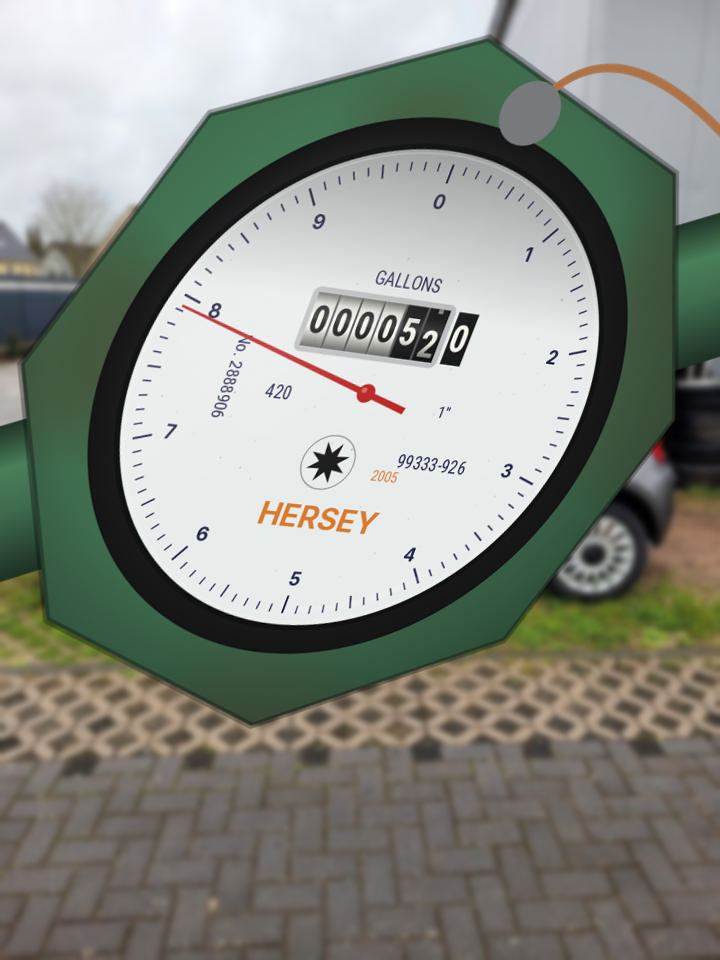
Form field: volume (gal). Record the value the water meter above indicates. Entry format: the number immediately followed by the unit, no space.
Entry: 517.9gal
